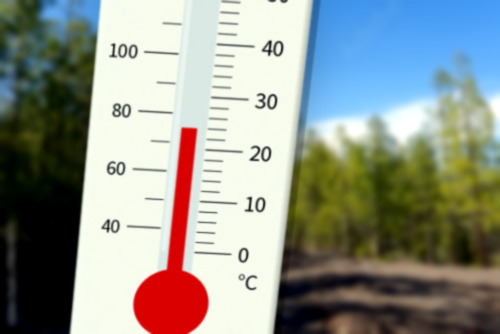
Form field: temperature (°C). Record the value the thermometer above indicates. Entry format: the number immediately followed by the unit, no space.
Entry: 24°C
